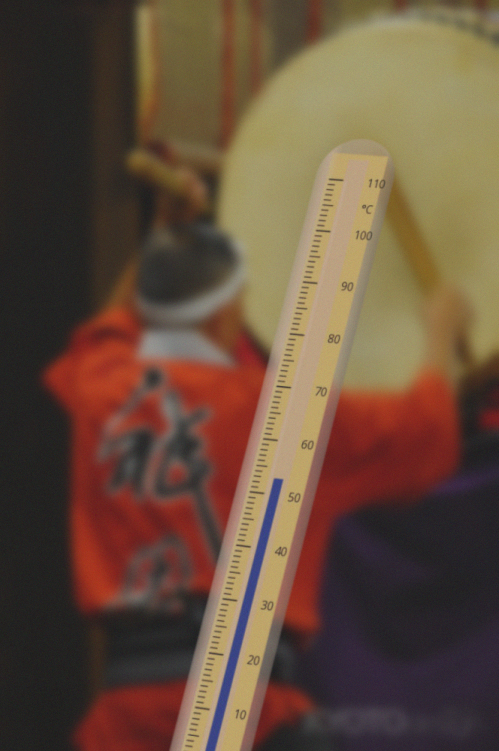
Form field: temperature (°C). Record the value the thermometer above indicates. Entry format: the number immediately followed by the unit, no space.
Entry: 53°C
